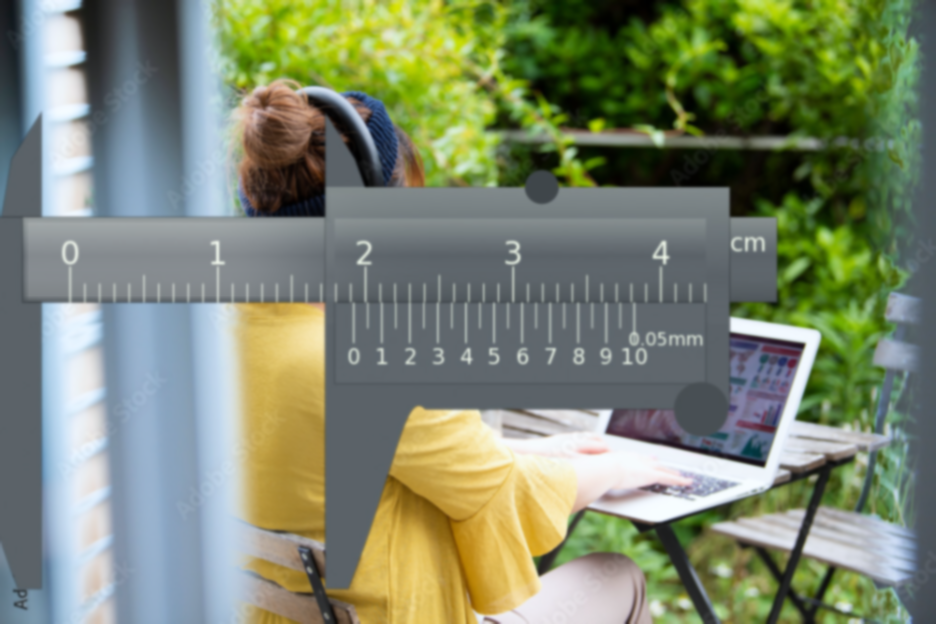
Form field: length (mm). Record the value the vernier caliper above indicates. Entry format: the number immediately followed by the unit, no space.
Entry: 19.2mm
